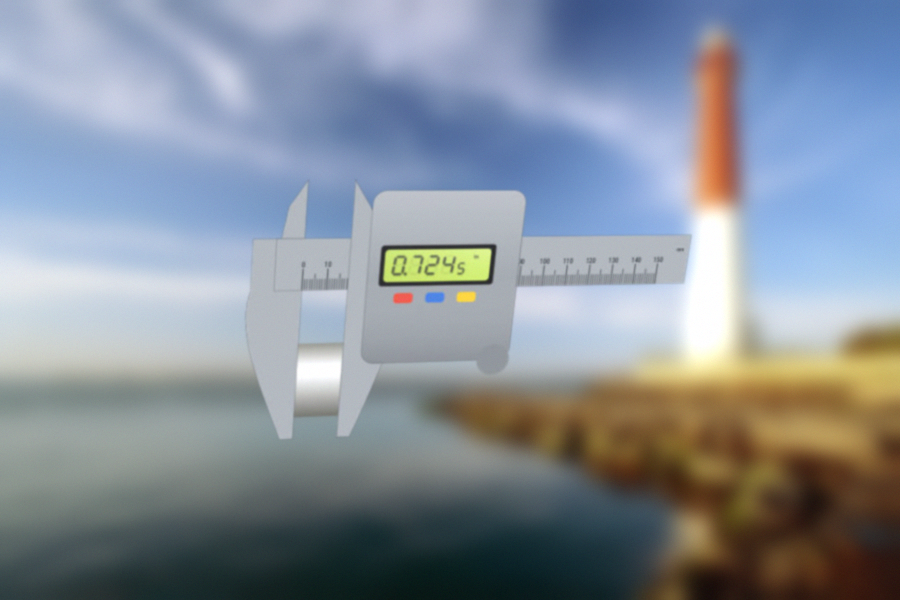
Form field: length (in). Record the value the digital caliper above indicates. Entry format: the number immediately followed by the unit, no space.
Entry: 0.7245in
